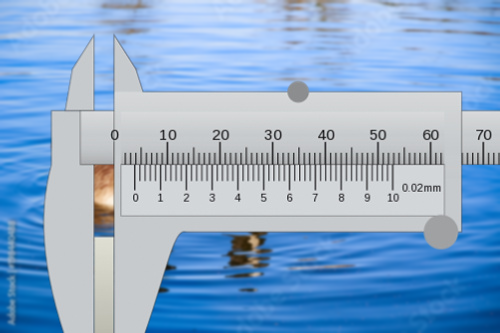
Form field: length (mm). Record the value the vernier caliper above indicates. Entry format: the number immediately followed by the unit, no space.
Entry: 3.8mm
